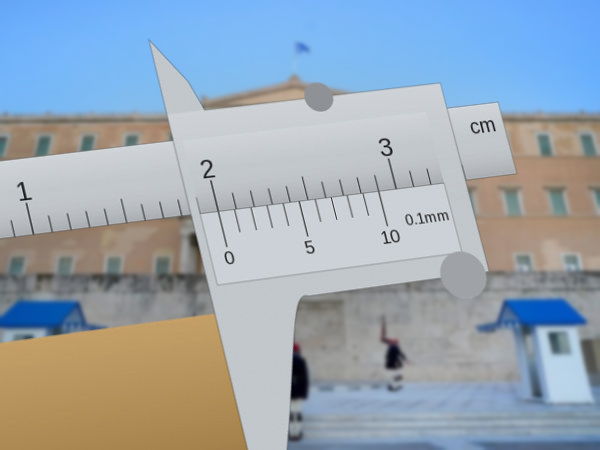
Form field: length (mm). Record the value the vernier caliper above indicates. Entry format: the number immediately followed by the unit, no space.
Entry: 20.0mm
